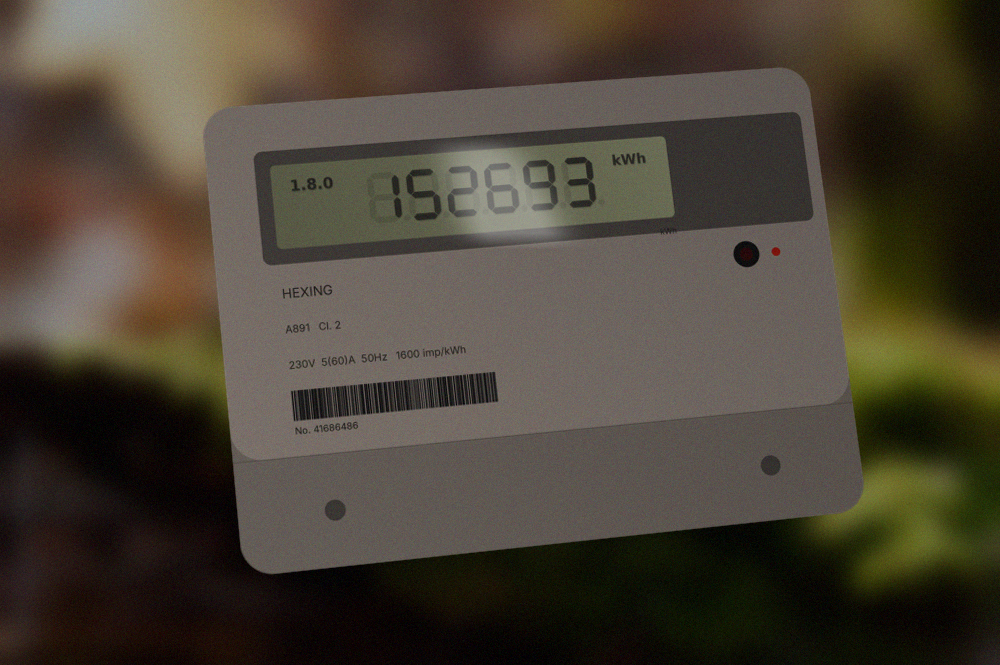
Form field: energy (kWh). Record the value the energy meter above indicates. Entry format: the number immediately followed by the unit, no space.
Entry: 152693kWh
